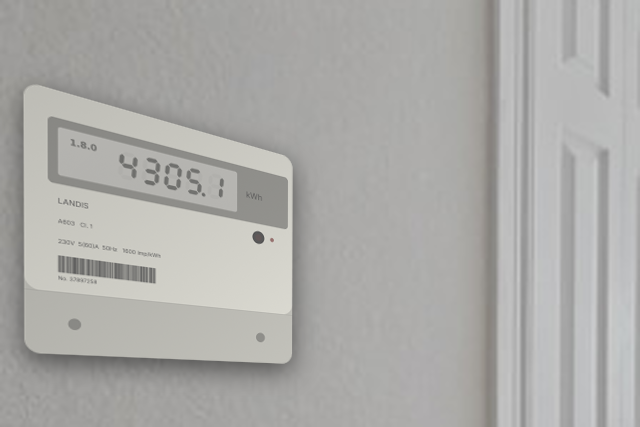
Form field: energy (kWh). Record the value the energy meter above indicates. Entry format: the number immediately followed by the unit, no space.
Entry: 4305.1kWh
